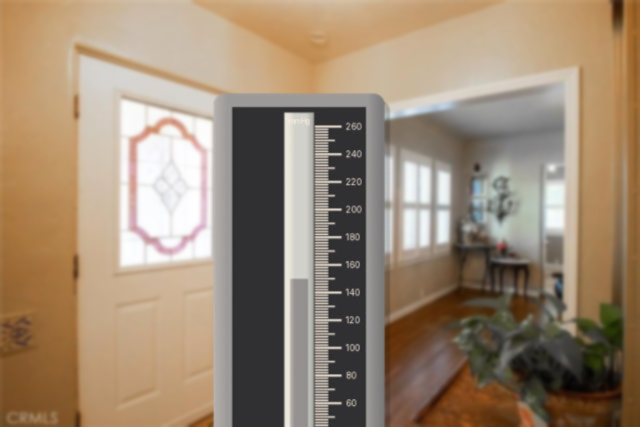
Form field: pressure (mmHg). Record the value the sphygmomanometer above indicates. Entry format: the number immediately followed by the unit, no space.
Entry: 150mmHg
